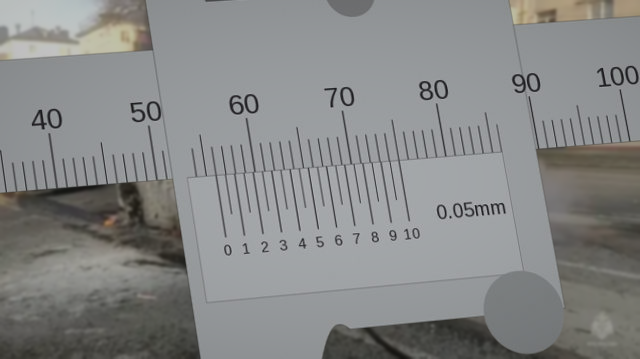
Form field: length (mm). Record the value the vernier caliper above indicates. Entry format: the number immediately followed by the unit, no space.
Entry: 56.0mm
